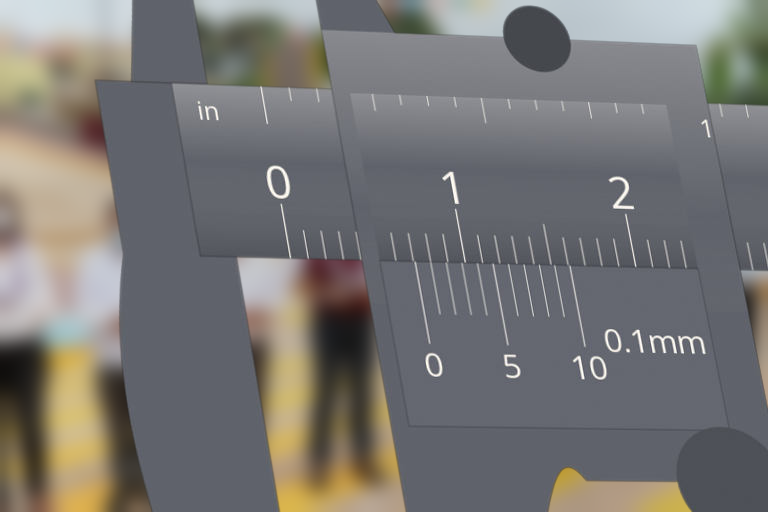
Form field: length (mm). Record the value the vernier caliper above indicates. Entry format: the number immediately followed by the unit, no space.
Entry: 7.1mm
